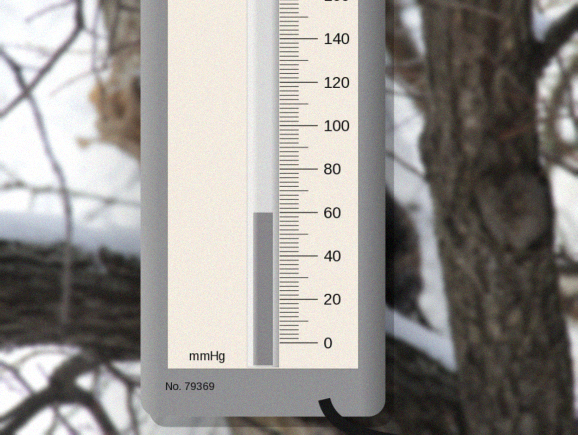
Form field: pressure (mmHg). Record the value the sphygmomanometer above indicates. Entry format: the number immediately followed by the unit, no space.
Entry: 60mmHg
